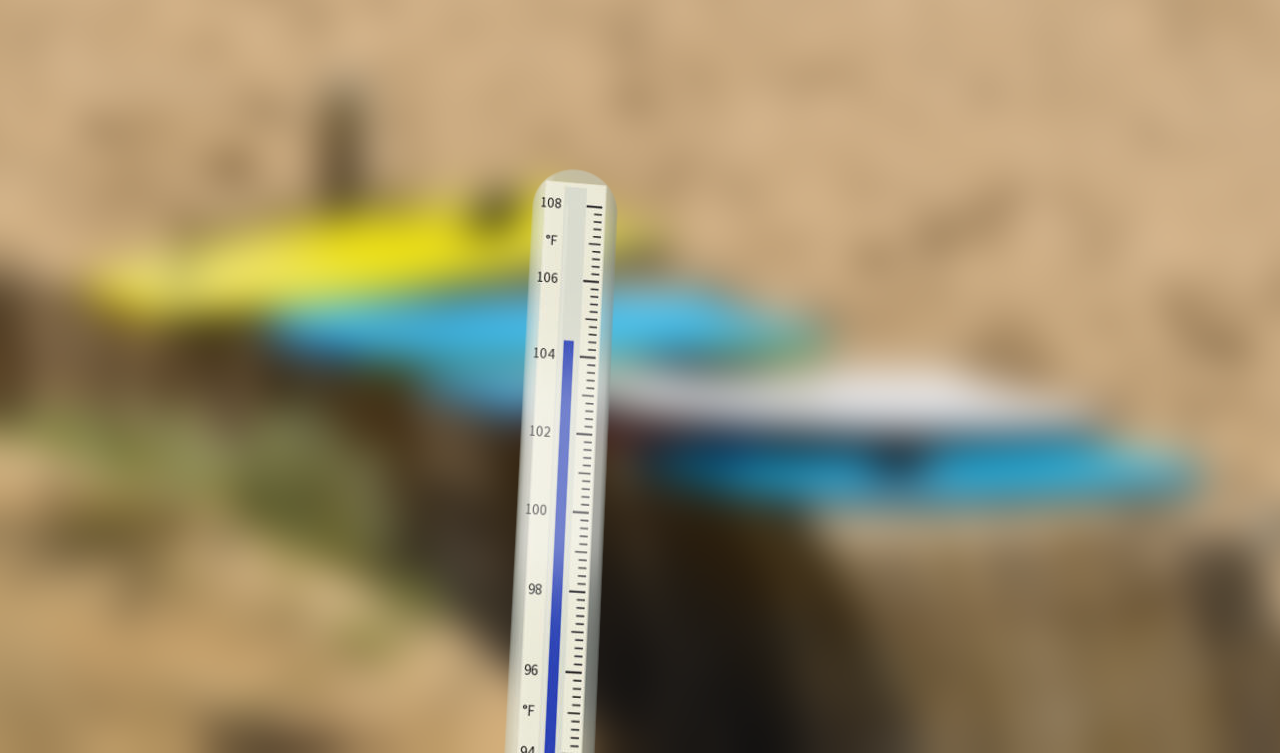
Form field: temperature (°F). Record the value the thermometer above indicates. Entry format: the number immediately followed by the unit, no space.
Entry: 104.4°F
